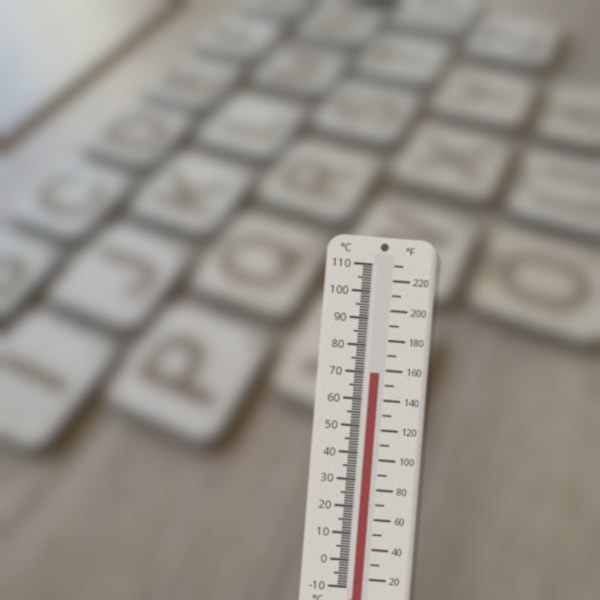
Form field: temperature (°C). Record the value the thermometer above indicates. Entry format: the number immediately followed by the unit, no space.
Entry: 70°C
